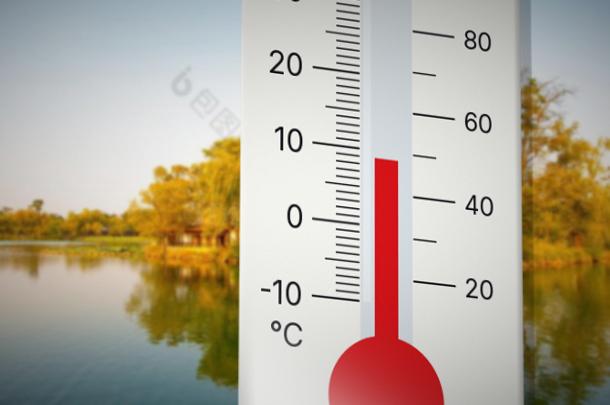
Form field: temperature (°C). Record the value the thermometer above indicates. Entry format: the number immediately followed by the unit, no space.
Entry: 9°C
